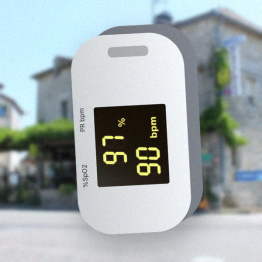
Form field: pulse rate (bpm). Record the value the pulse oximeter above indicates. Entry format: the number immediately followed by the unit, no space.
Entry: 90bpm
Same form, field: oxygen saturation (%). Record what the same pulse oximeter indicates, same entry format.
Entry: 97%
